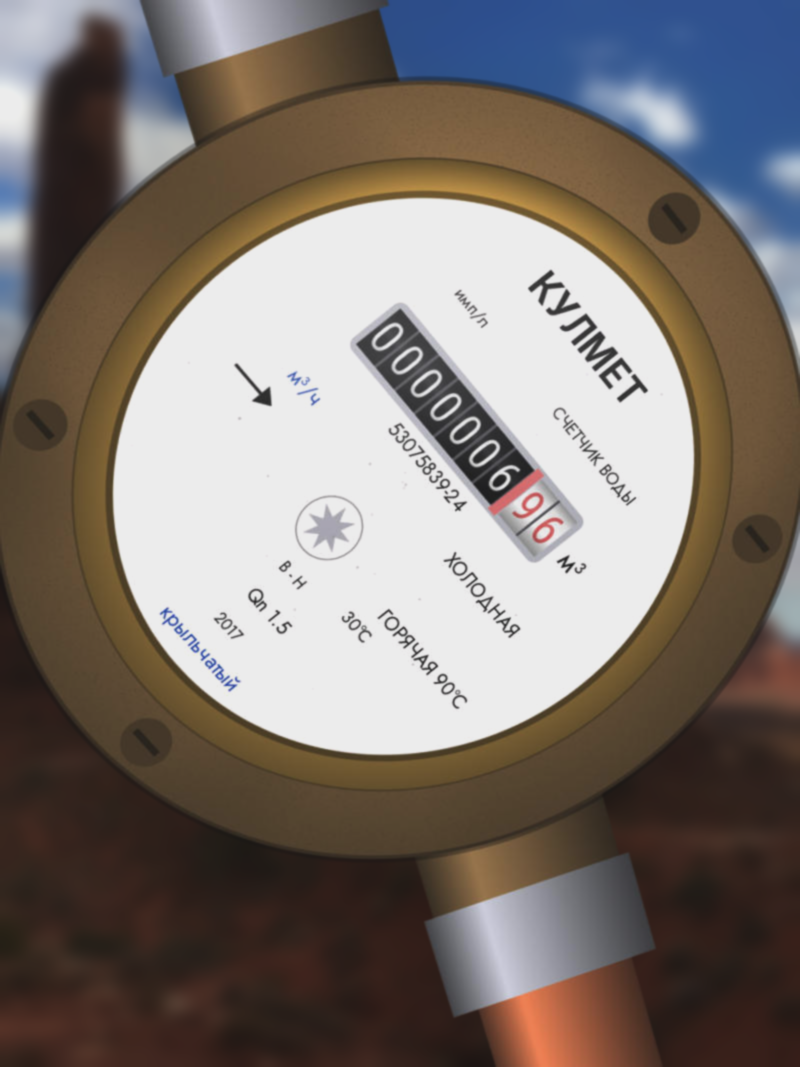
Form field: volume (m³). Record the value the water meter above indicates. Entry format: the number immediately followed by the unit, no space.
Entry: 6.96m³
